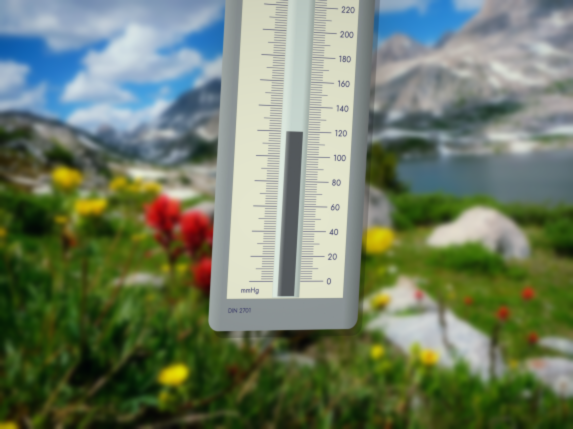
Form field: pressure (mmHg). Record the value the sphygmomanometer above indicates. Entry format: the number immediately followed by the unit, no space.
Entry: 120mmHg
